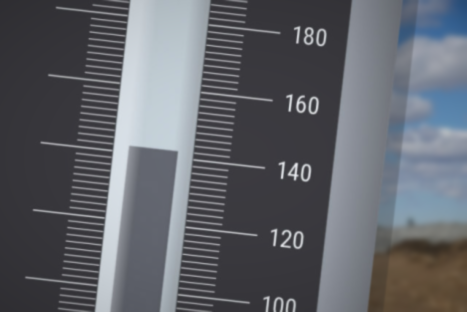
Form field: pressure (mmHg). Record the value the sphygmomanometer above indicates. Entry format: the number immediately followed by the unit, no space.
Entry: 142mmHg
